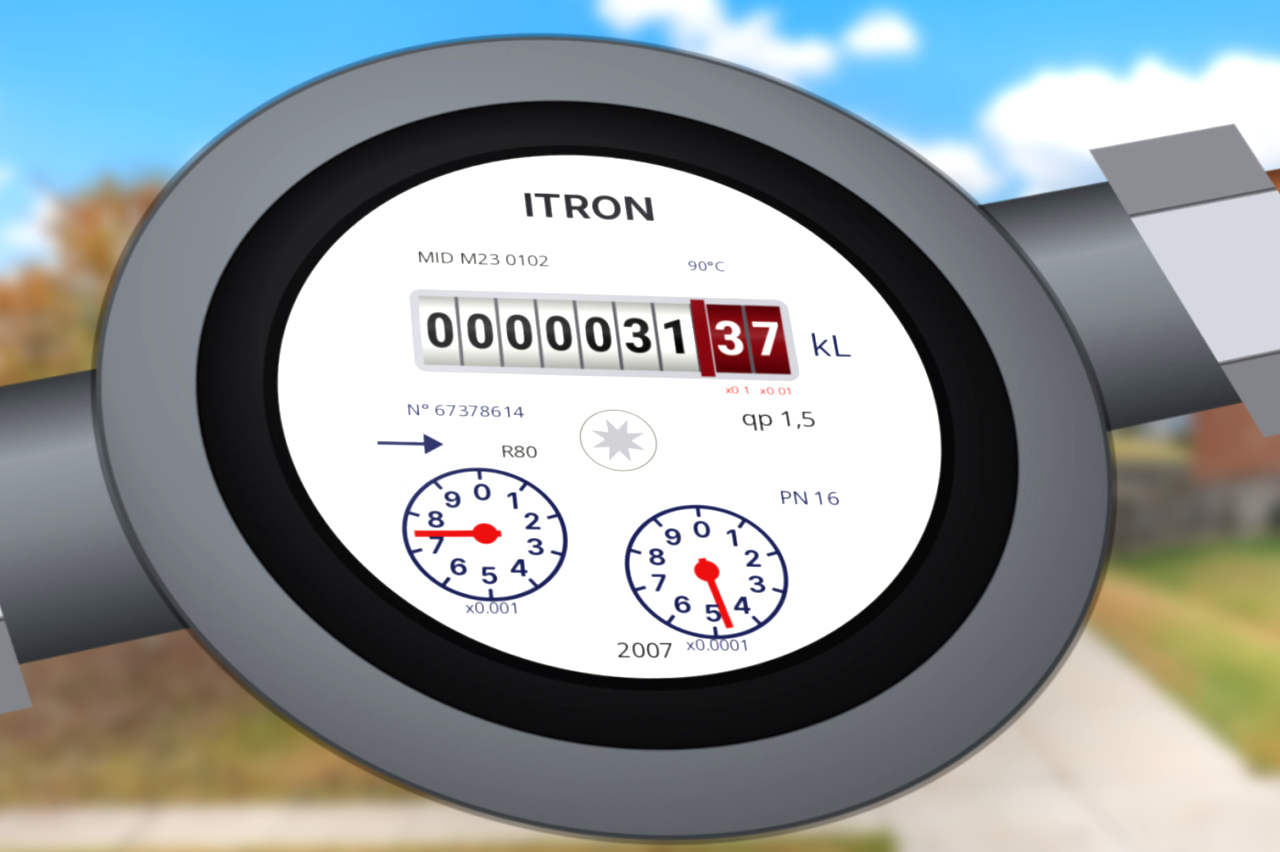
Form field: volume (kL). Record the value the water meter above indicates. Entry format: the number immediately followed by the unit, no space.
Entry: 31.3774kL
